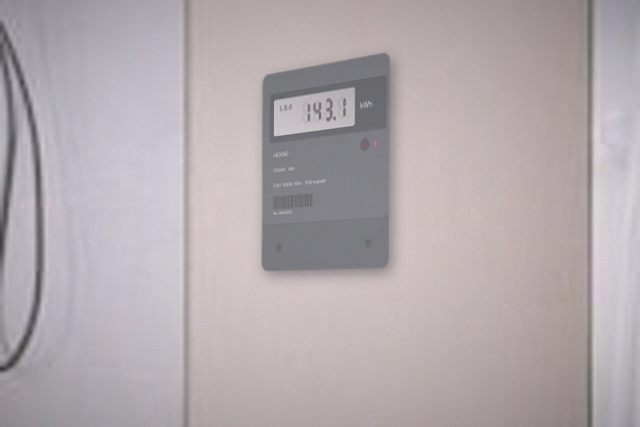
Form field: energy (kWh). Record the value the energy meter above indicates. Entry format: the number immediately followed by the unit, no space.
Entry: 143.1kWh
